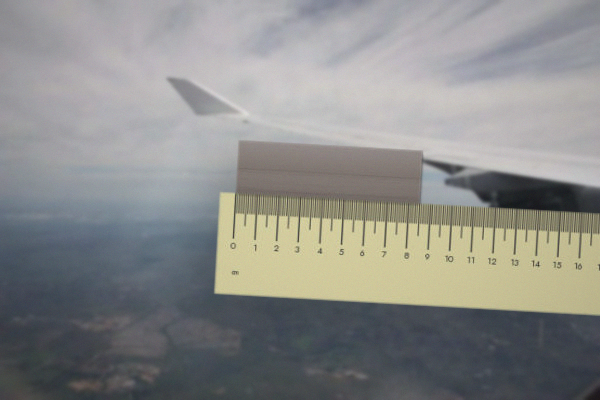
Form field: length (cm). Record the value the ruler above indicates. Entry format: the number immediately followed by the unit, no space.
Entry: 8.5cm
